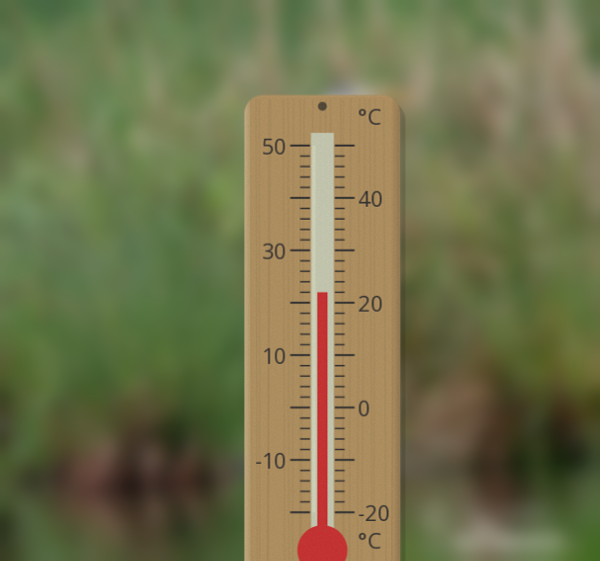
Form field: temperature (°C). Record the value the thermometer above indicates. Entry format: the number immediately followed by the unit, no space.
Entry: 22°C
